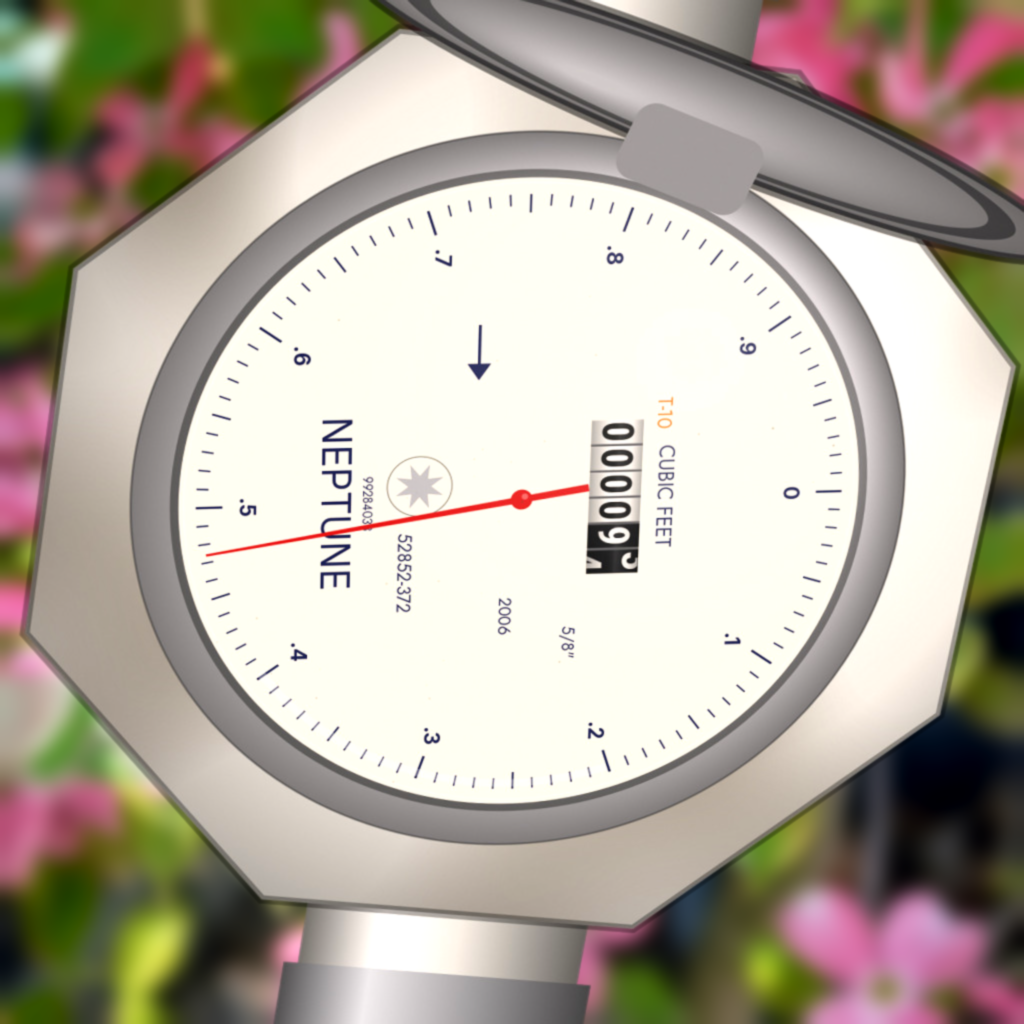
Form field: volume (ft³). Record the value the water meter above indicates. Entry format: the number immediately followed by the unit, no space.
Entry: 93.47ft³
